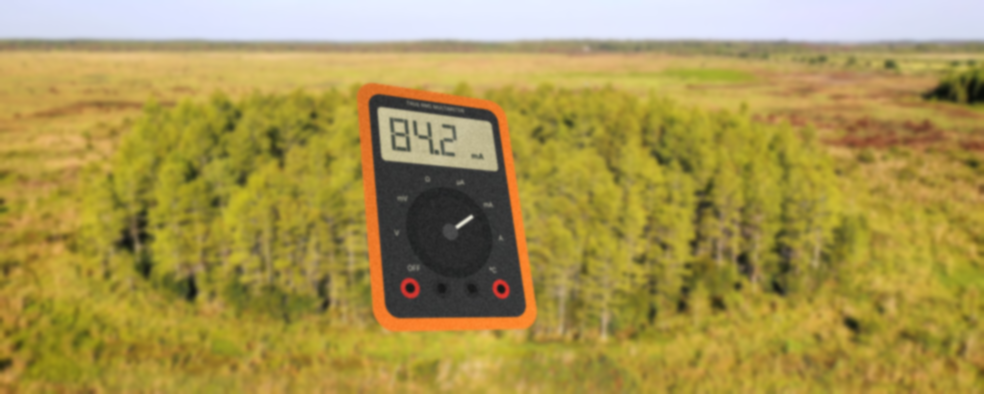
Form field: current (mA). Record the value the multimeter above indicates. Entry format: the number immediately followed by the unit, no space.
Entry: 84.2mA
